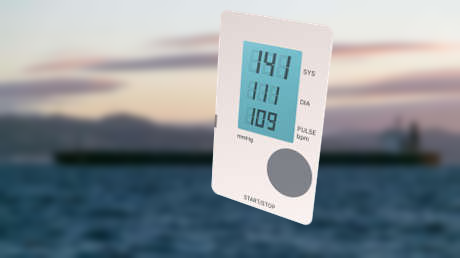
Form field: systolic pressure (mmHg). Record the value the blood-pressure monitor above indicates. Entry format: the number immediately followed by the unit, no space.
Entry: 141mmHg
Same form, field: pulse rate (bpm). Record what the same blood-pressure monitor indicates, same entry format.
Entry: 109bpm
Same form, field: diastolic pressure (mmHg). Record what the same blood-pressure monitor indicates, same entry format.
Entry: 111mmHg
